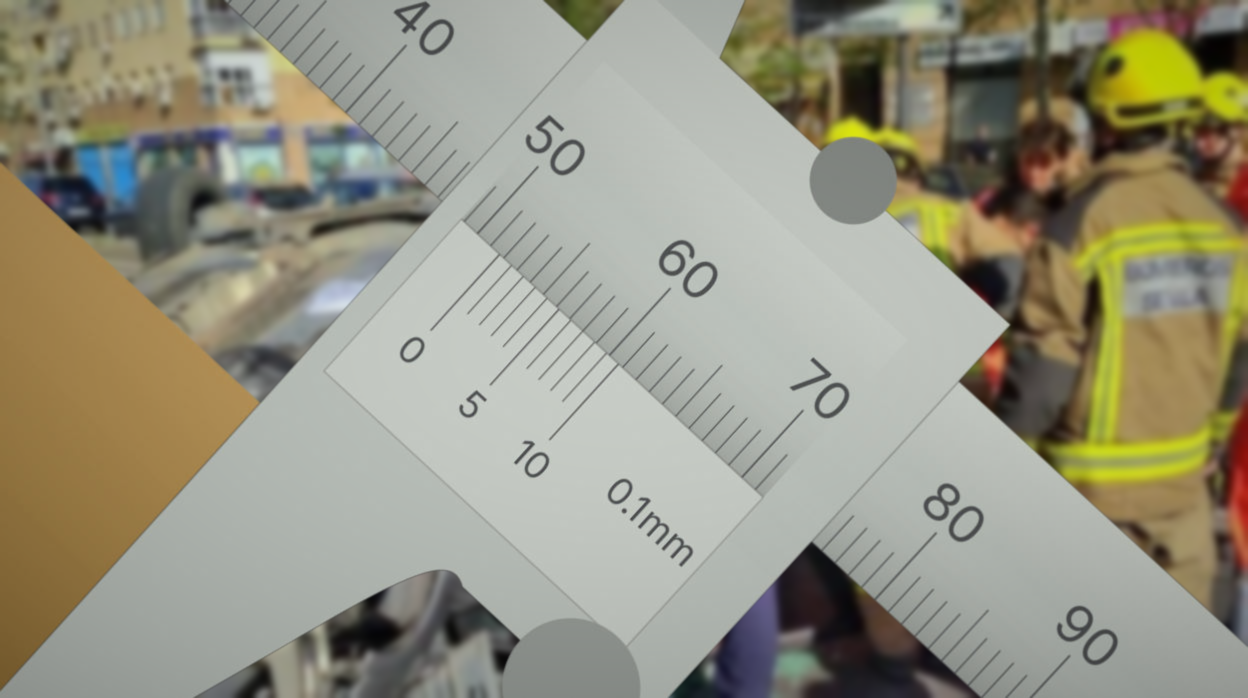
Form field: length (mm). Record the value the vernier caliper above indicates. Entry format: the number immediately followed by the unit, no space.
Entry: 51.7mm
